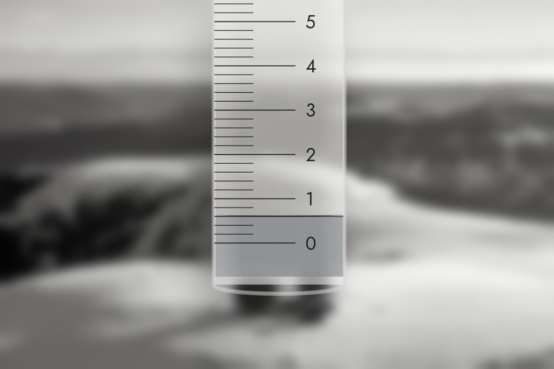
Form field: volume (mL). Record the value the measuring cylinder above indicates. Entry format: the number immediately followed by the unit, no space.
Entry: 0.6mL
